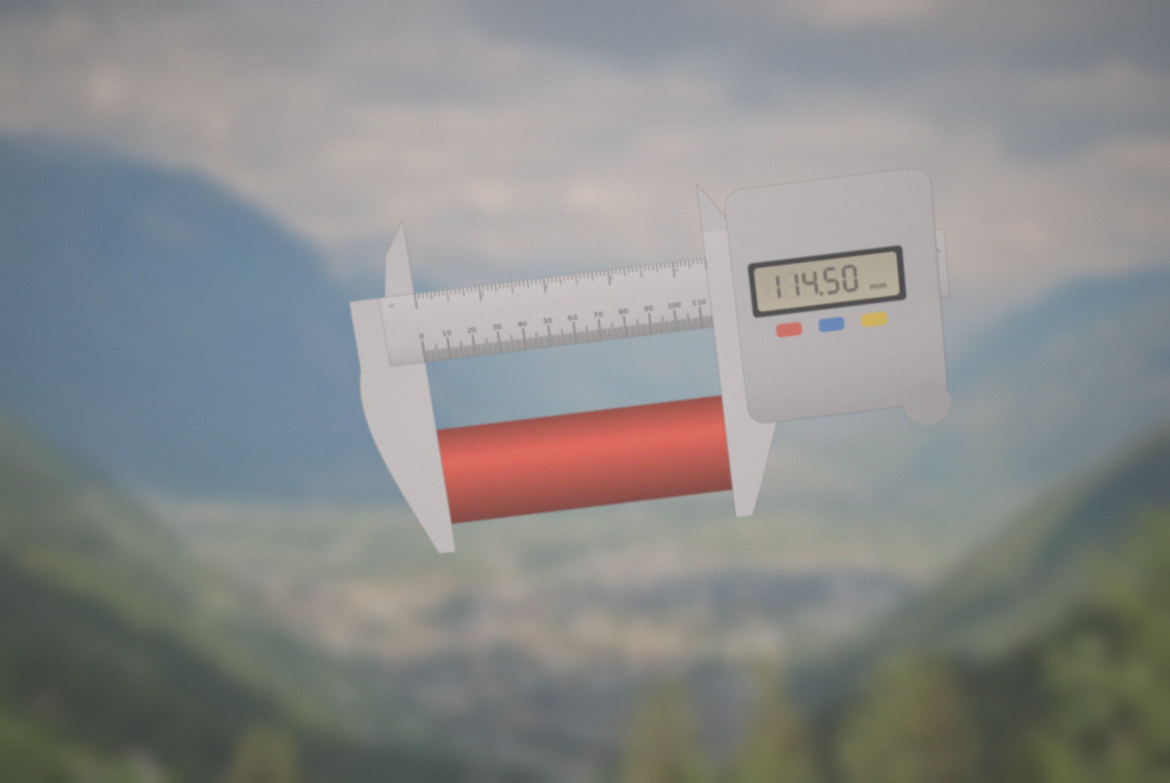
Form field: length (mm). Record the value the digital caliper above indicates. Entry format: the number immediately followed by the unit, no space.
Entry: 114.50mm
